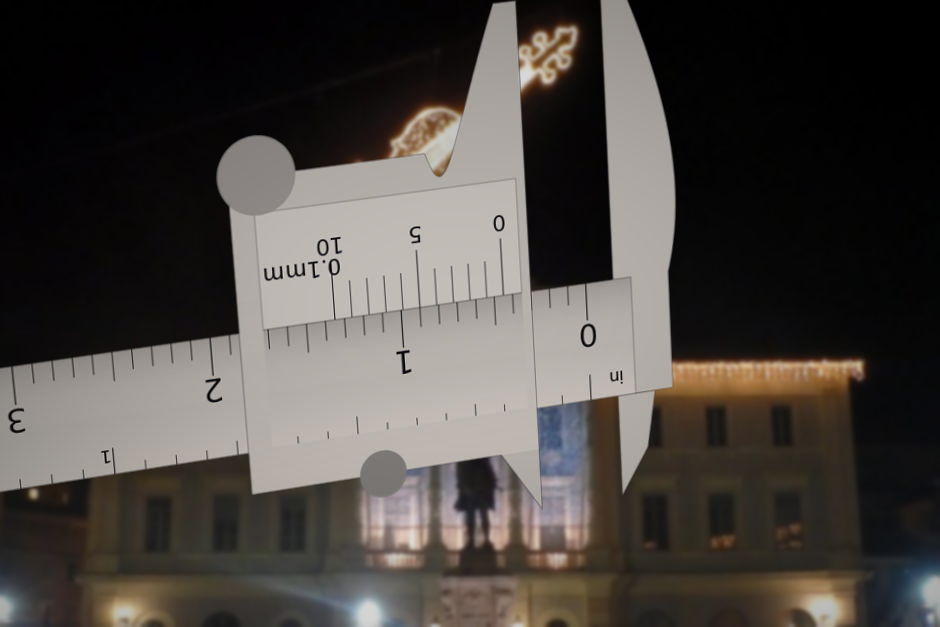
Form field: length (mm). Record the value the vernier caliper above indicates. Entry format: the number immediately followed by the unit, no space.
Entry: 4.5mm
